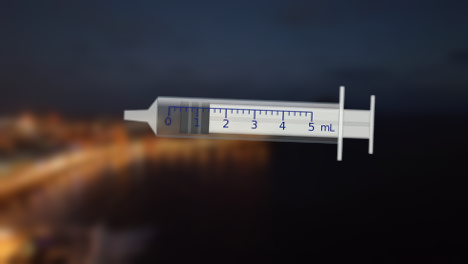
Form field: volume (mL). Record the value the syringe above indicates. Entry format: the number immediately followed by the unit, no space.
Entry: 0.4mL
